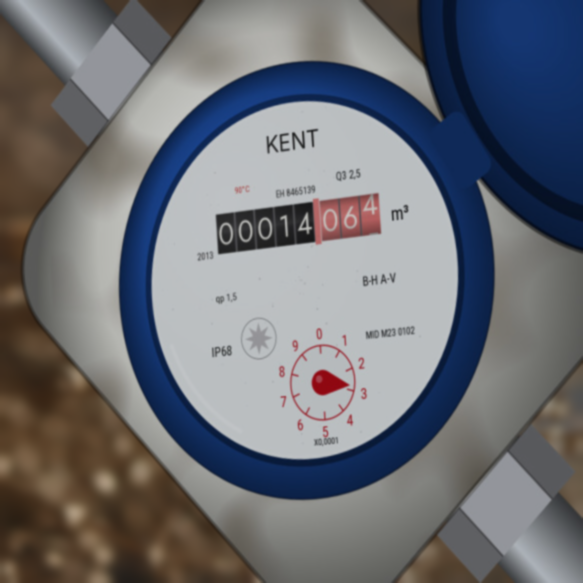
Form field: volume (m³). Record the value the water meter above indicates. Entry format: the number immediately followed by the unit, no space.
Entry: 14.0642m³
